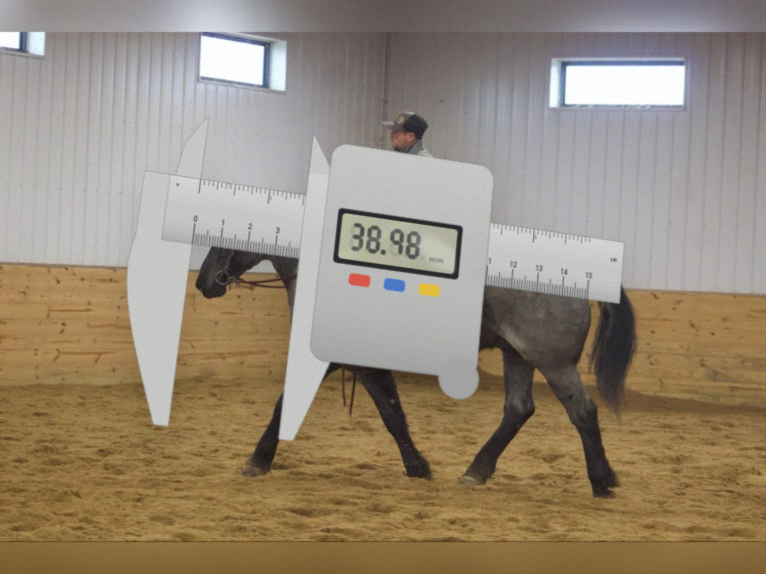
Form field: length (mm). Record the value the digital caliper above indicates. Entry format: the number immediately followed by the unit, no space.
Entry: 38.98mm
